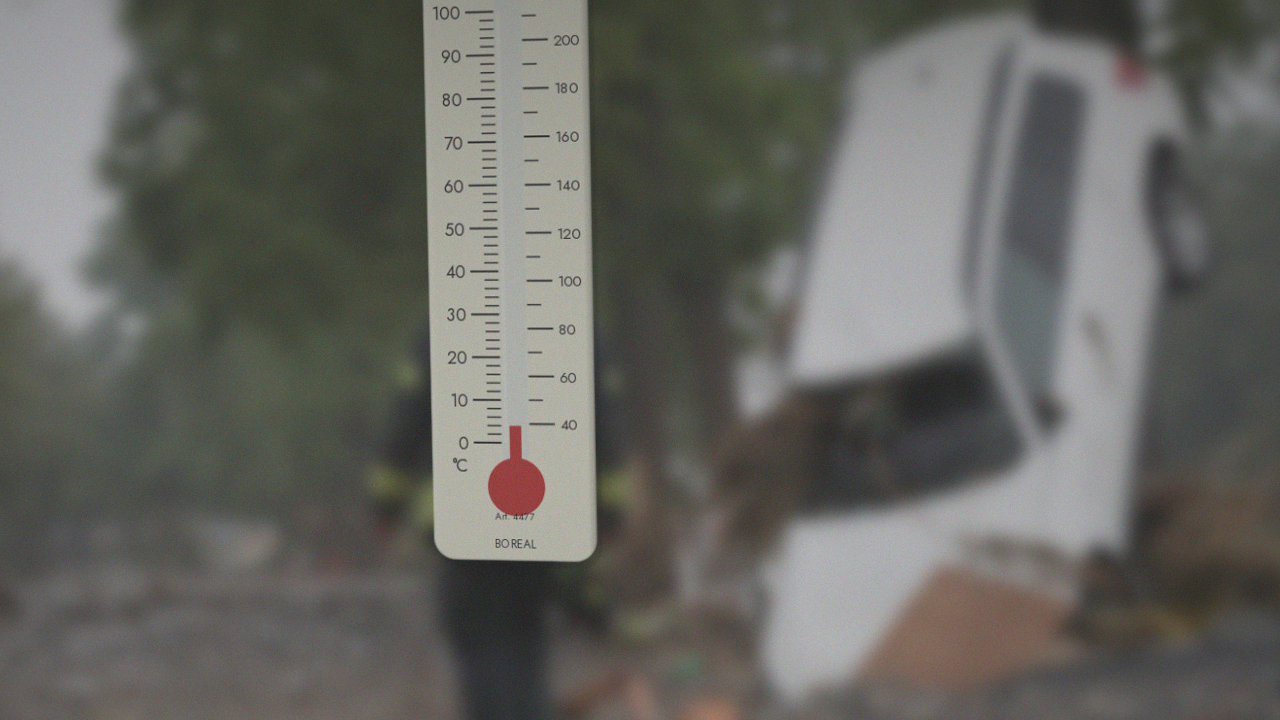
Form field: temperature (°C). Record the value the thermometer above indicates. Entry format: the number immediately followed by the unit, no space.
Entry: 4°C
